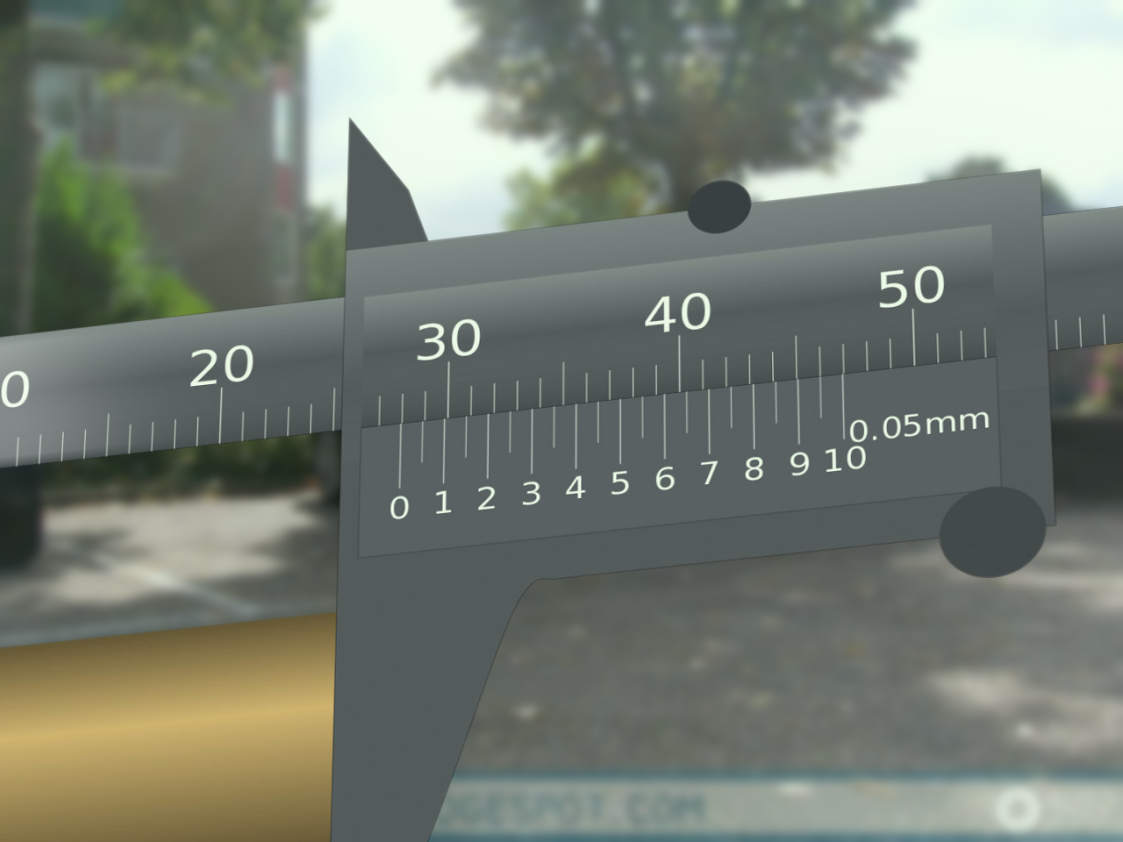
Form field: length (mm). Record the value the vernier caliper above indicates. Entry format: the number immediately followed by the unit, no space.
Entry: 27.95mm
